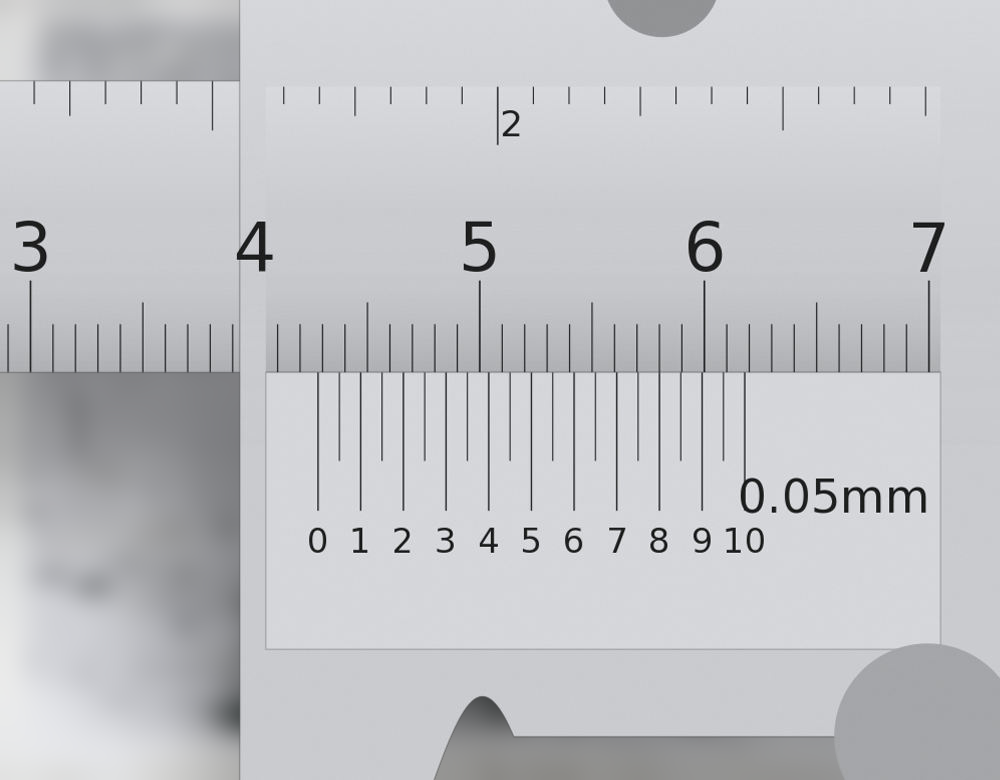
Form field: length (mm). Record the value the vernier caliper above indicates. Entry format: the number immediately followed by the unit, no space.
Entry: 42.8mm
